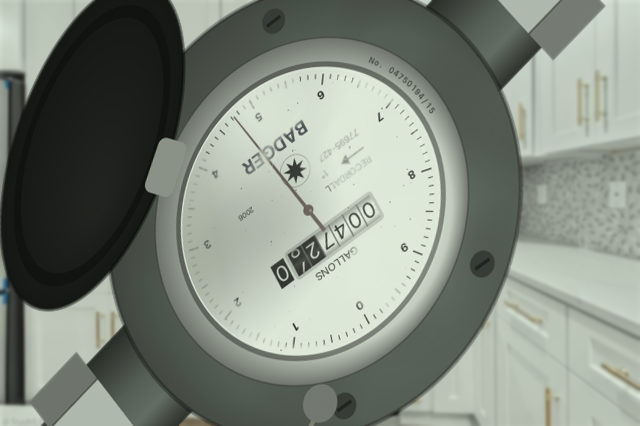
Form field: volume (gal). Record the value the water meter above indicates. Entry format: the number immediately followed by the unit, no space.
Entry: 47274.7gal
